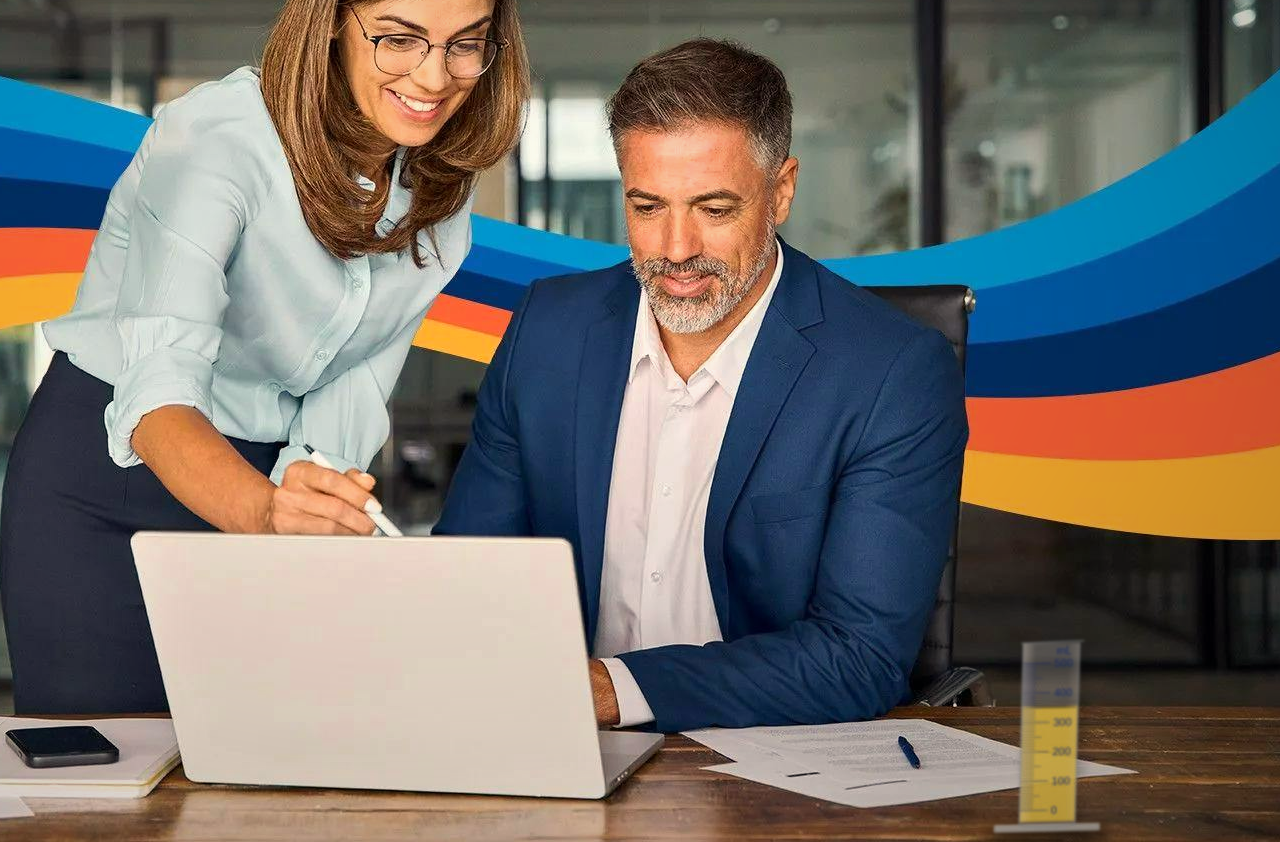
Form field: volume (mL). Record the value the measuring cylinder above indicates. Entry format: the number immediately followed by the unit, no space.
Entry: 350mL
